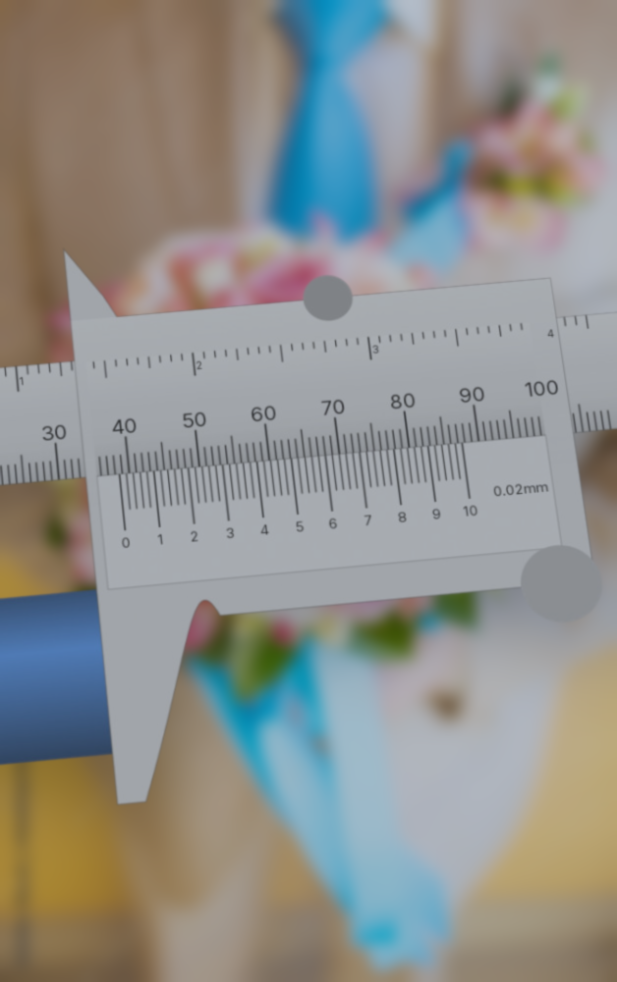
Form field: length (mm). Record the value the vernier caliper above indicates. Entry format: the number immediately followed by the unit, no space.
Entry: 38.6mm
